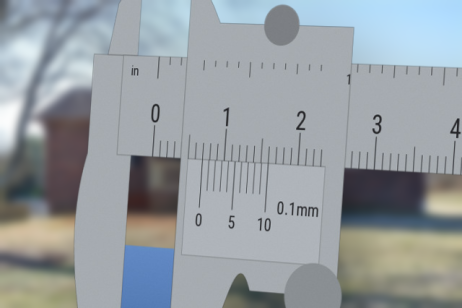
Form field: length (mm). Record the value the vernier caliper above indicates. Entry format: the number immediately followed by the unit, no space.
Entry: 7.0mm
